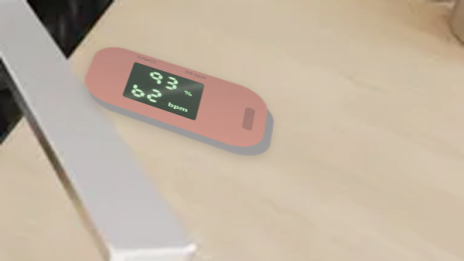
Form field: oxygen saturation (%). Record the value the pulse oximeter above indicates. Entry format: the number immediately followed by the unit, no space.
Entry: 93%
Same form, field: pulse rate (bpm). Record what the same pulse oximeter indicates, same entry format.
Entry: 62bpm
